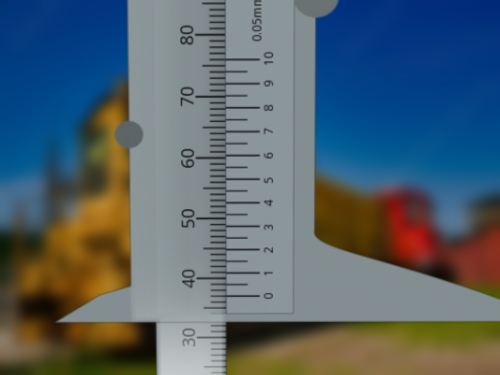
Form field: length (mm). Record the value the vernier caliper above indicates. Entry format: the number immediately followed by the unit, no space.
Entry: 37.0mm
